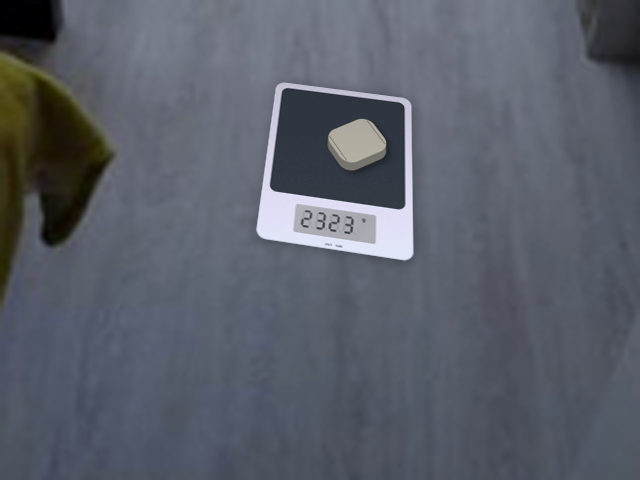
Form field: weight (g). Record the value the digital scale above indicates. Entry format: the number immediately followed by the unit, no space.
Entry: 2323g
